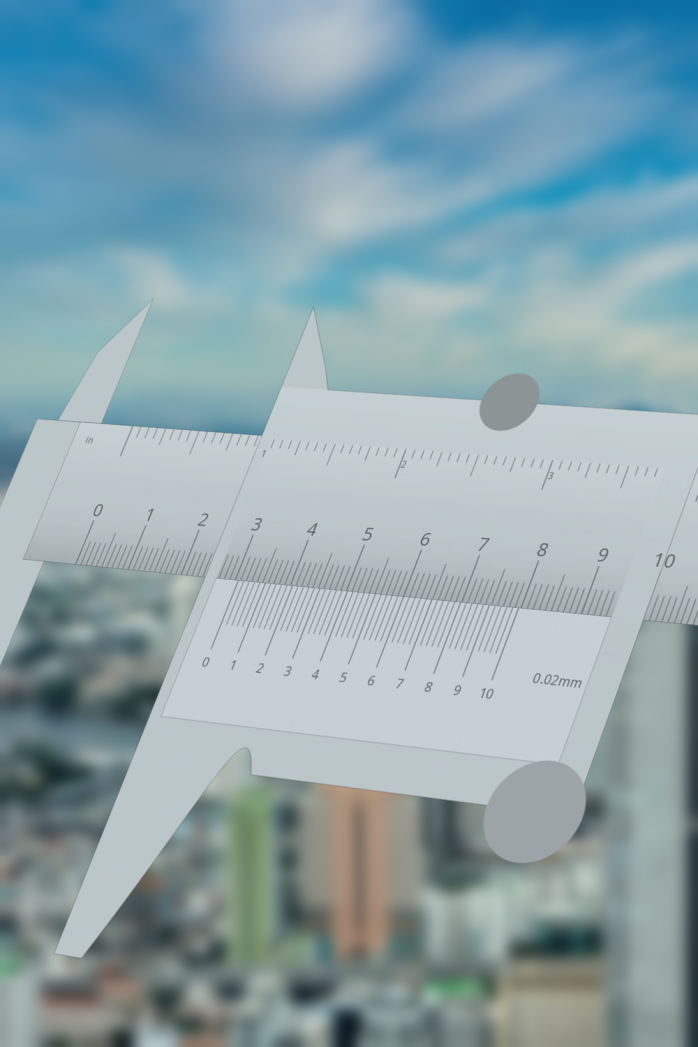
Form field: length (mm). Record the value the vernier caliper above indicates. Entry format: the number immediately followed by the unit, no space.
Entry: 30.6mm
